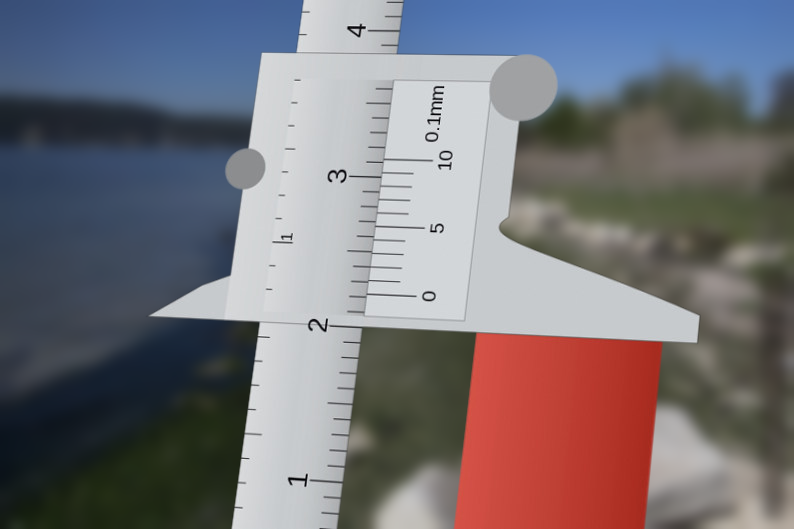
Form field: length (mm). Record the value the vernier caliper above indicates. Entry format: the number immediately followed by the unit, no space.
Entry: 22.2mm
